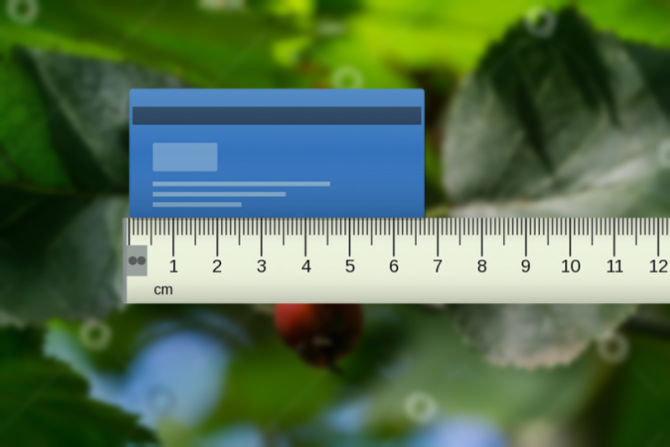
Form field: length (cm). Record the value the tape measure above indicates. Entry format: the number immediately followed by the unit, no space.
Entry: 6.7cm
